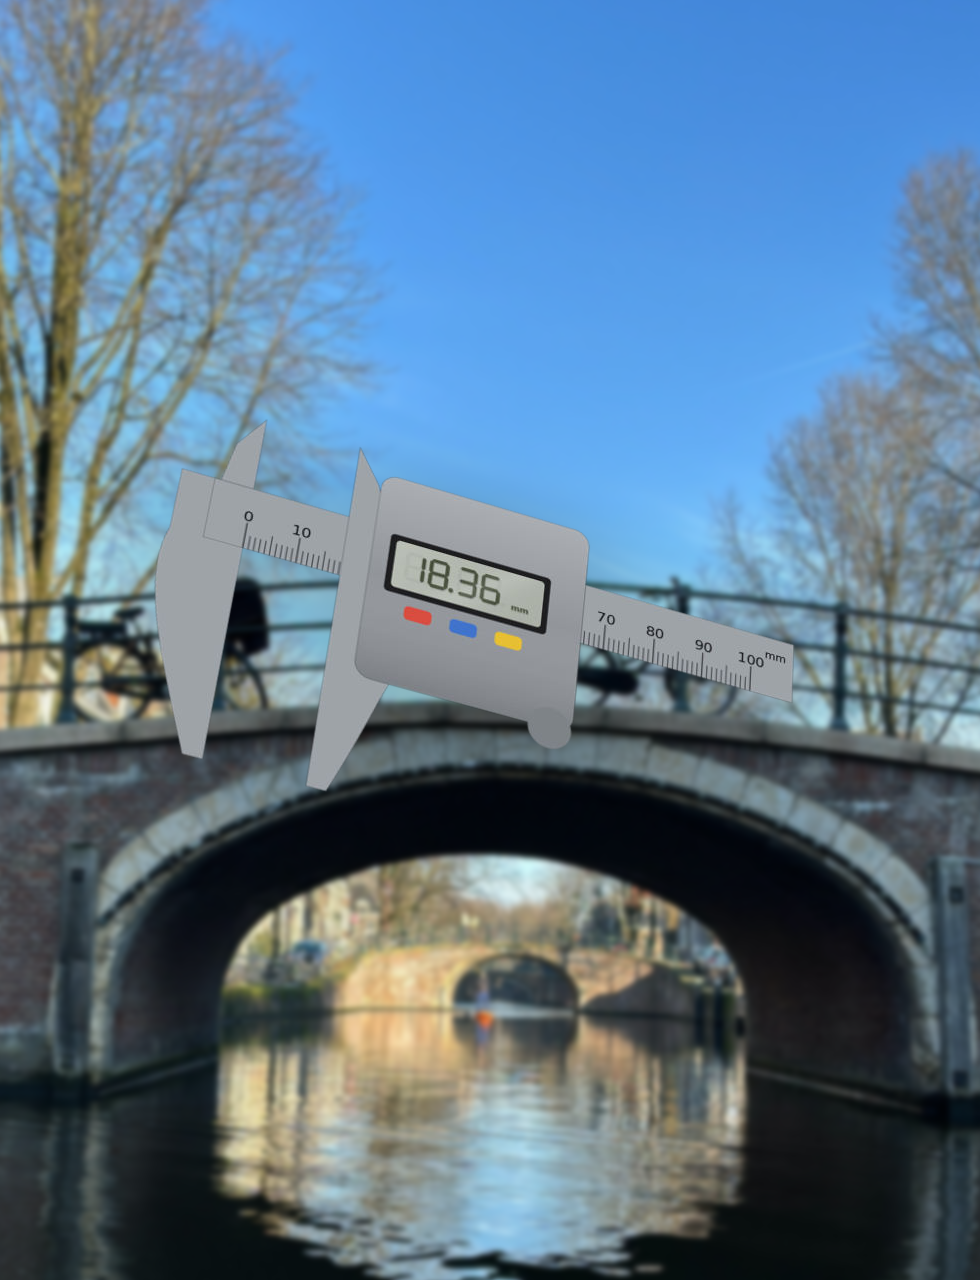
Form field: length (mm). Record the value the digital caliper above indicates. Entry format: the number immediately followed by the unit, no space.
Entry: 18.36mm
